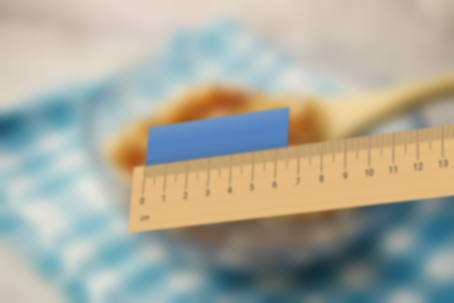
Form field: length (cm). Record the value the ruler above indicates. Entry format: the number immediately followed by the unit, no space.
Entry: 6.5cm
